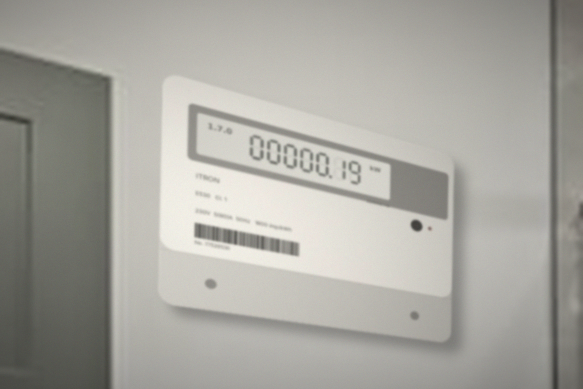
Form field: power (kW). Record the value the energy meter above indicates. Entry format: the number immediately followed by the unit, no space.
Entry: 0.19kW
